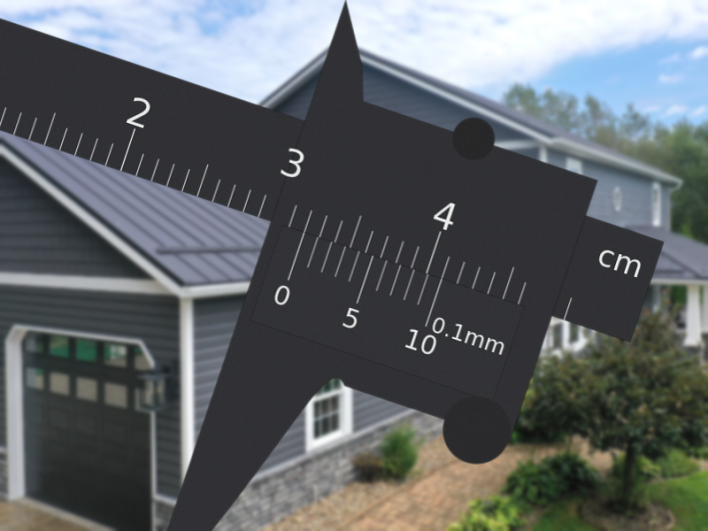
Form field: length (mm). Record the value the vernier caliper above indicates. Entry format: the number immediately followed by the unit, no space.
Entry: 32.0mm
